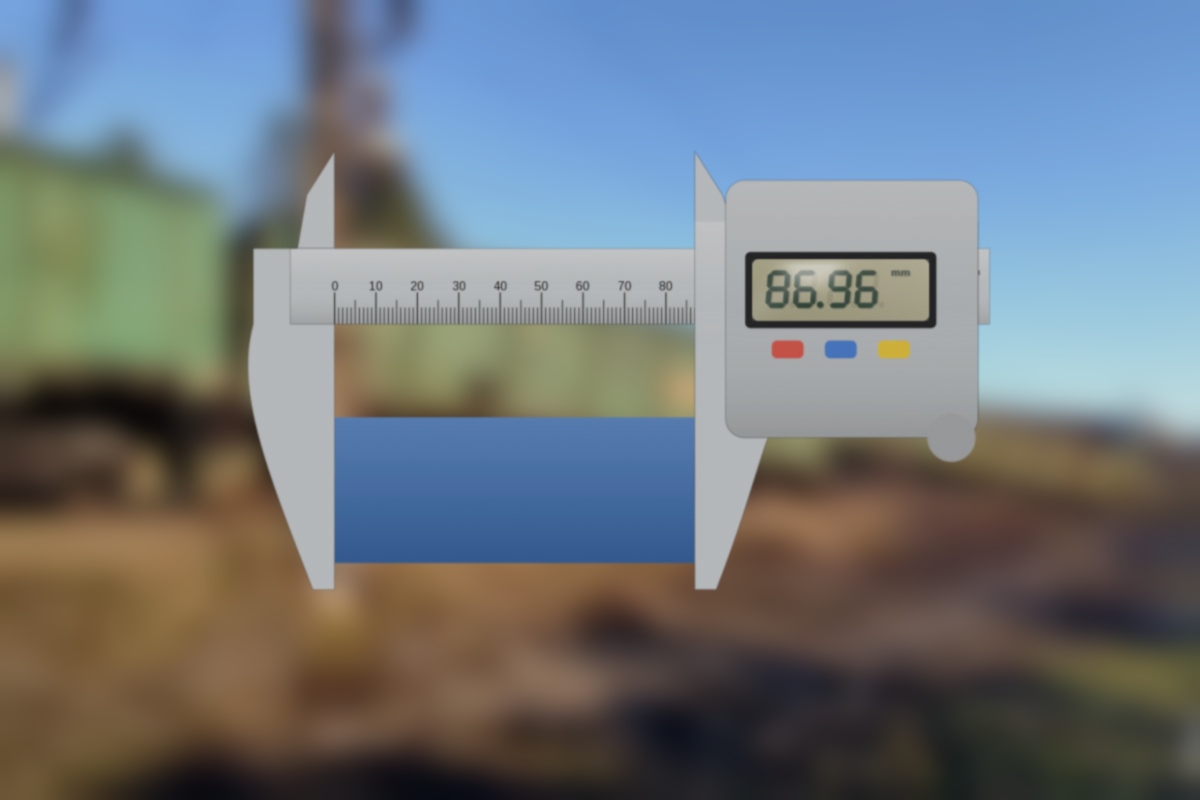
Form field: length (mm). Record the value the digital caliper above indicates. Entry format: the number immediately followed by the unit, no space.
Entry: 86.96mm
